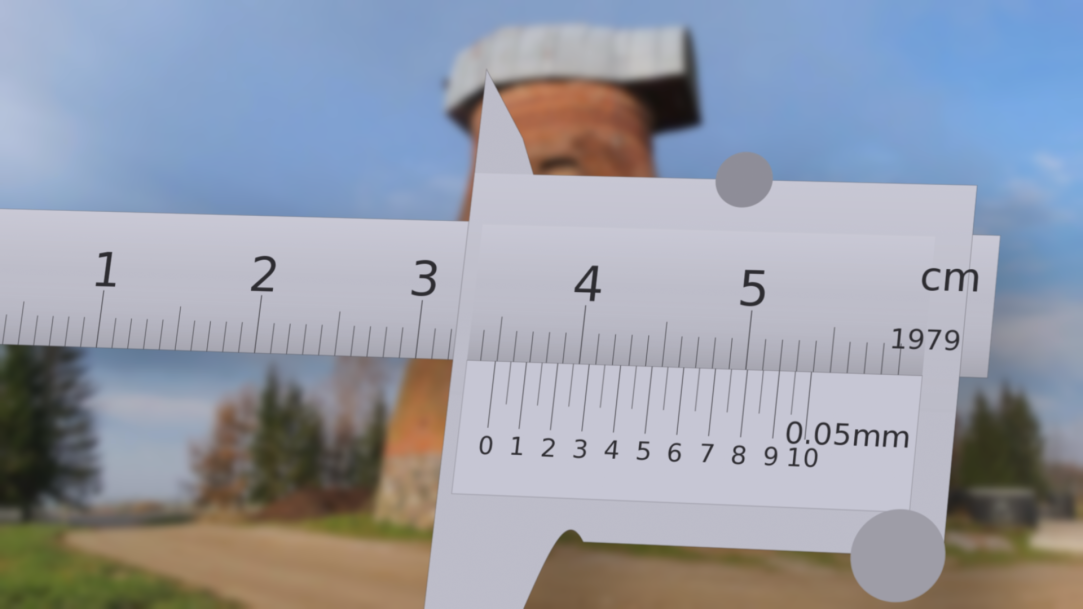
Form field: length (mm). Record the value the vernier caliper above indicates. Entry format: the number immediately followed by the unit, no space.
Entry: 34.9mm
